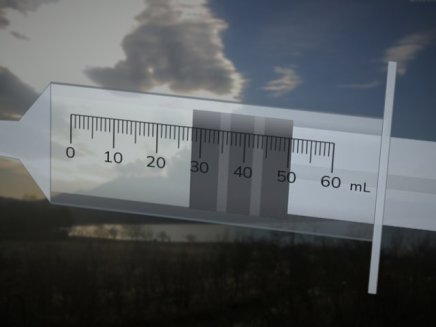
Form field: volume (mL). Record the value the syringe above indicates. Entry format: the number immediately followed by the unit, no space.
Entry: 28mL
